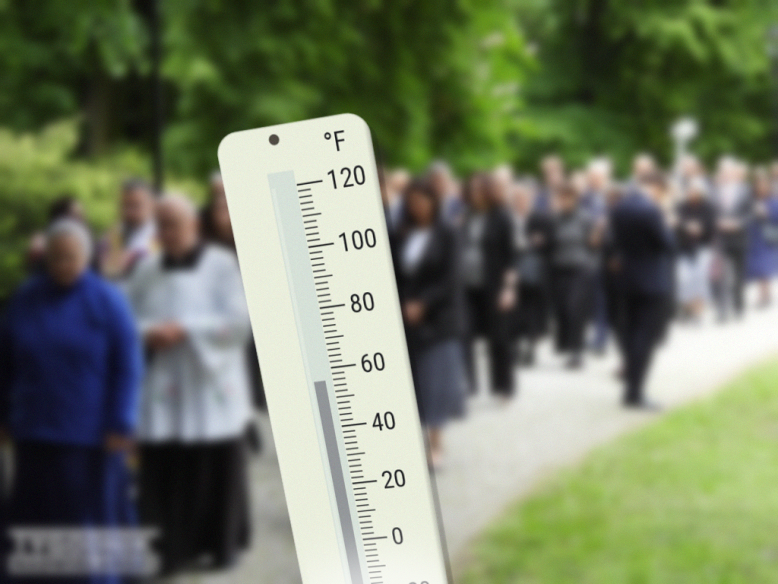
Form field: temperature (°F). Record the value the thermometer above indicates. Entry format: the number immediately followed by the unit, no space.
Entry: 56°F
